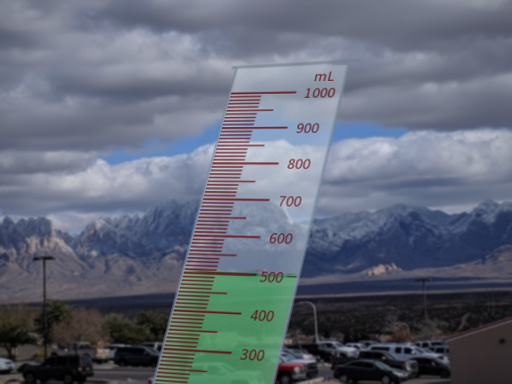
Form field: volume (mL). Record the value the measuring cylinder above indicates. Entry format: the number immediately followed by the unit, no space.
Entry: 500mL
